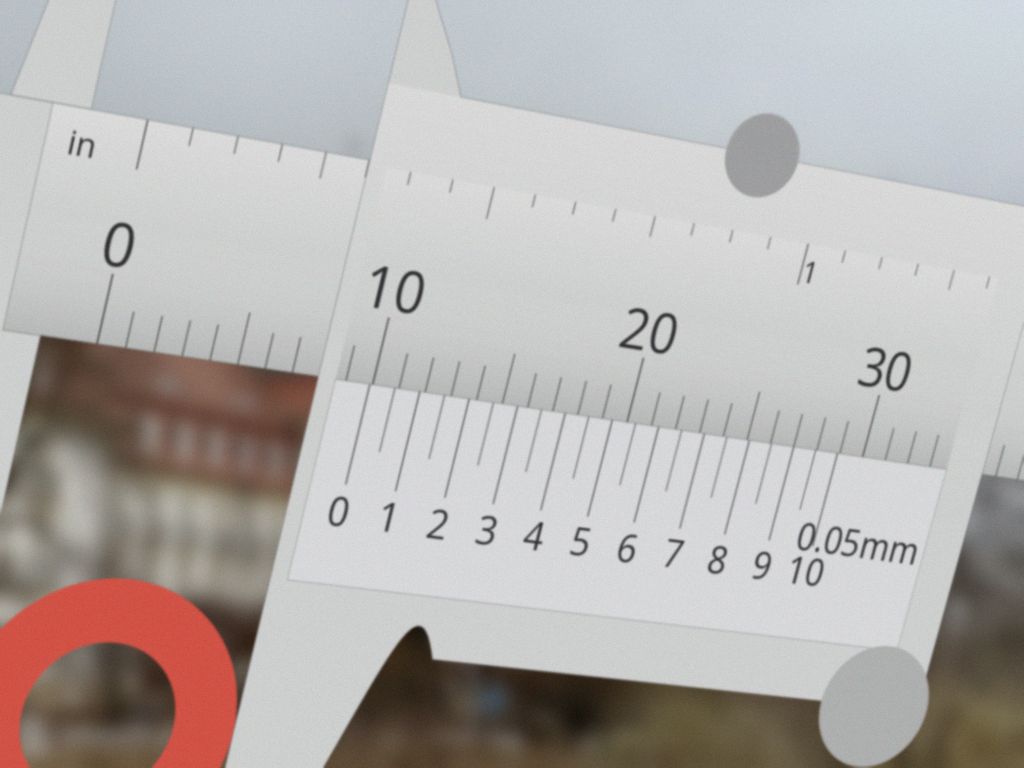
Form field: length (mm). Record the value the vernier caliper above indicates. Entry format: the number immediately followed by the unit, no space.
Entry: 9.9mm
